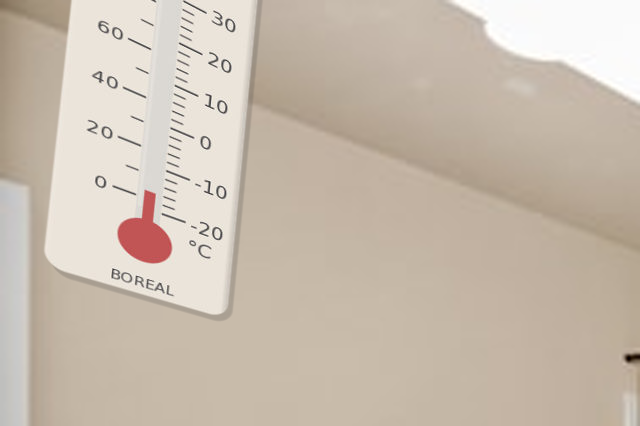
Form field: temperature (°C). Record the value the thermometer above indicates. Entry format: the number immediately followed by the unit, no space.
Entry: -16°C
